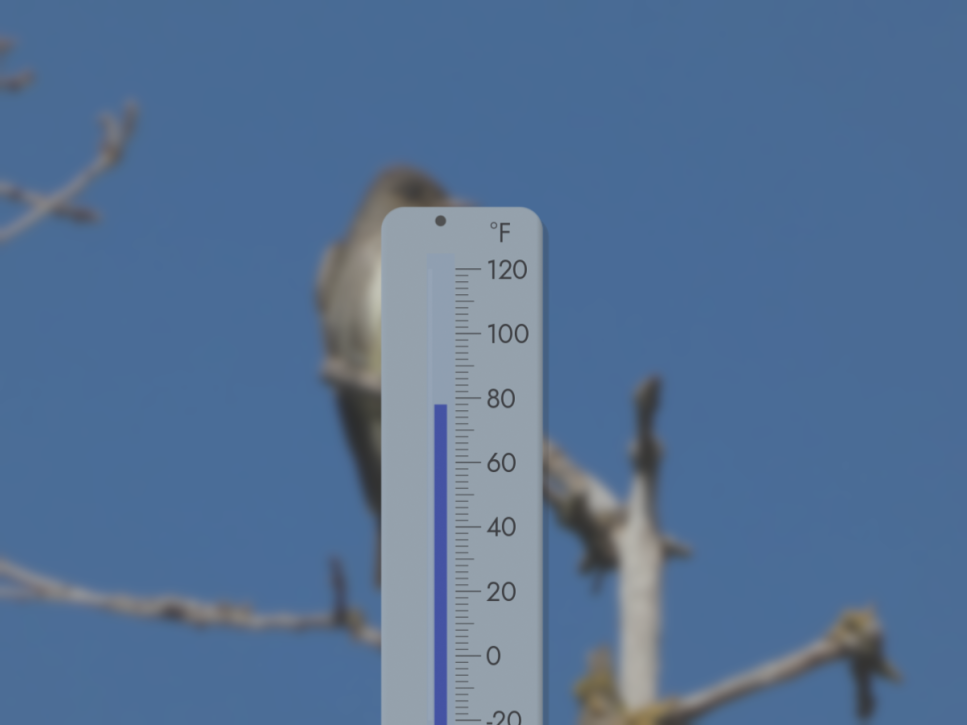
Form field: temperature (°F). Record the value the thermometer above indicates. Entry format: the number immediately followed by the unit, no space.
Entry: 78°F
